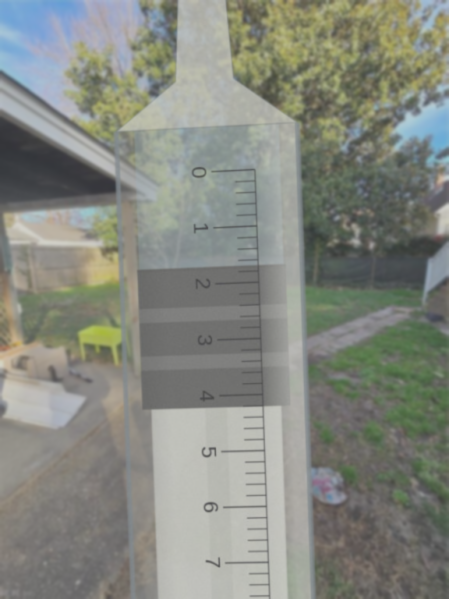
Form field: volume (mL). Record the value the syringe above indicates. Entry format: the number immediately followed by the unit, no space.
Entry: 1.7mL
